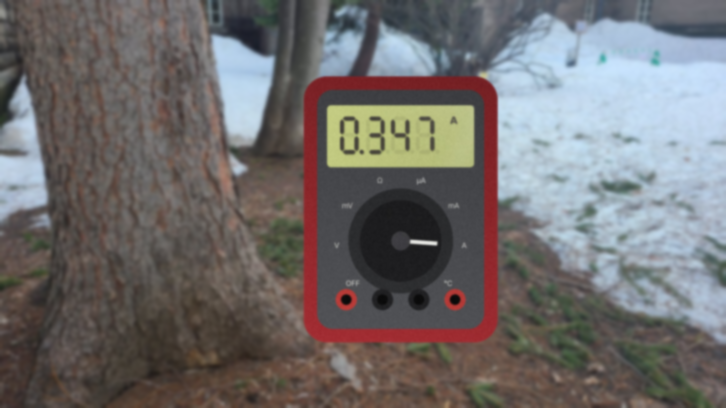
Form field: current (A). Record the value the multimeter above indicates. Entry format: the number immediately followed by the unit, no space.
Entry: 0.347A
